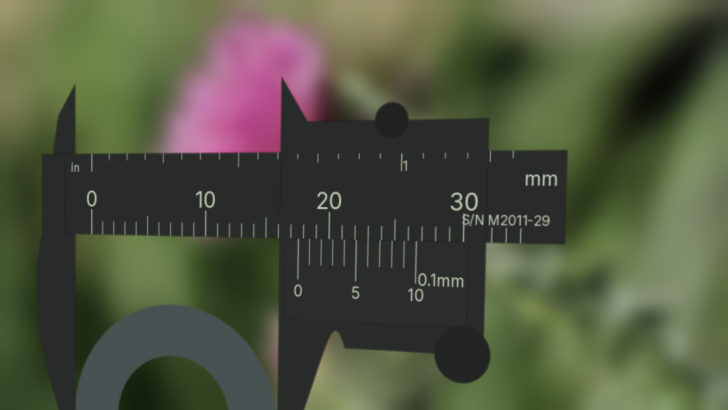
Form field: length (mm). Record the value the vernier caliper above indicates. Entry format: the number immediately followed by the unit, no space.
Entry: 17.6mm
